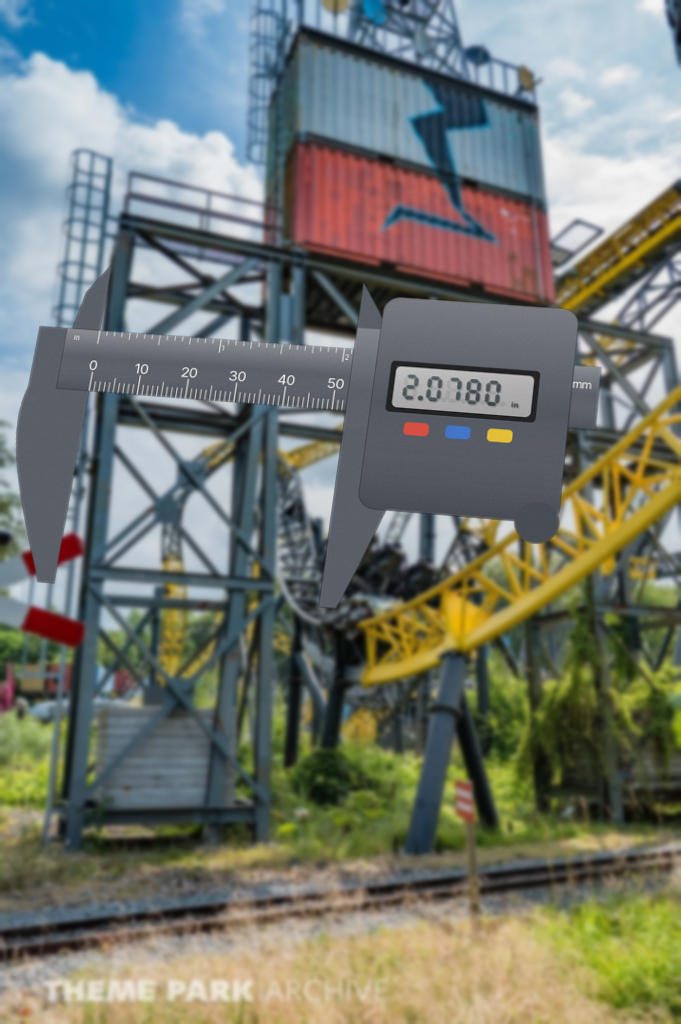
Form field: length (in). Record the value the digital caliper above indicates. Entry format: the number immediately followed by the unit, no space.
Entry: 2.0780in
